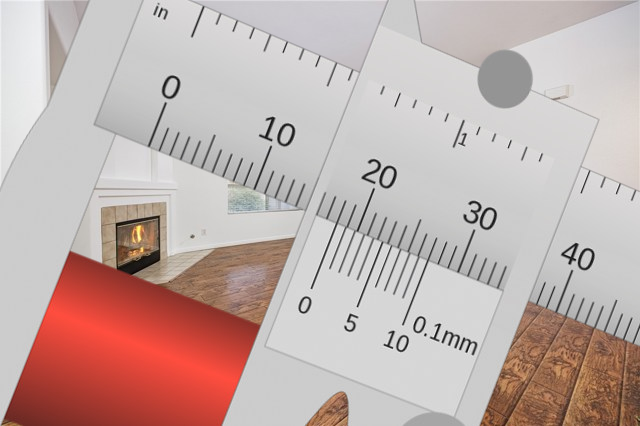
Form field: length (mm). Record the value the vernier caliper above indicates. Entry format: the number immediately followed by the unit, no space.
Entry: 18.0mm
